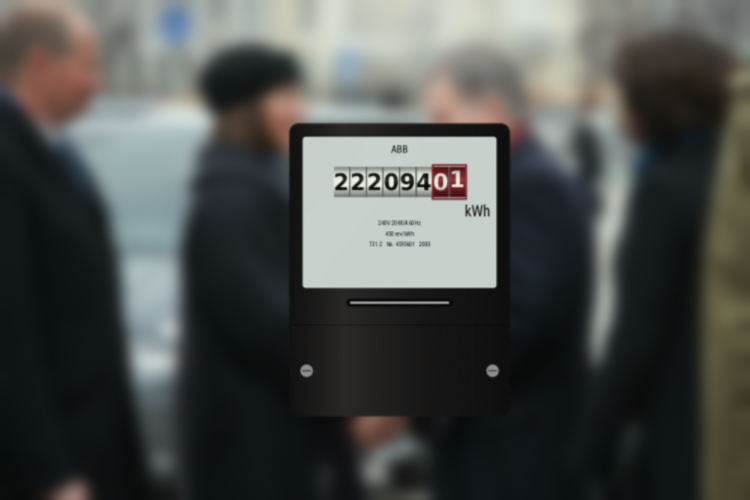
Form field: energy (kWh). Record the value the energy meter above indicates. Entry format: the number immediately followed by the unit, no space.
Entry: 222094.01kWh
